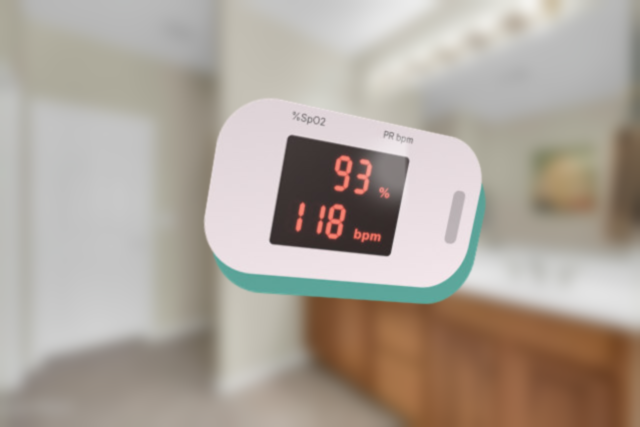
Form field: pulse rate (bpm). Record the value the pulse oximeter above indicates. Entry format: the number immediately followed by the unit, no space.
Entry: 118bpm
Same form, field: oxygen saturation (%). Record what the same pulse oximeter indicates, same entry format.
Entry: 93%
